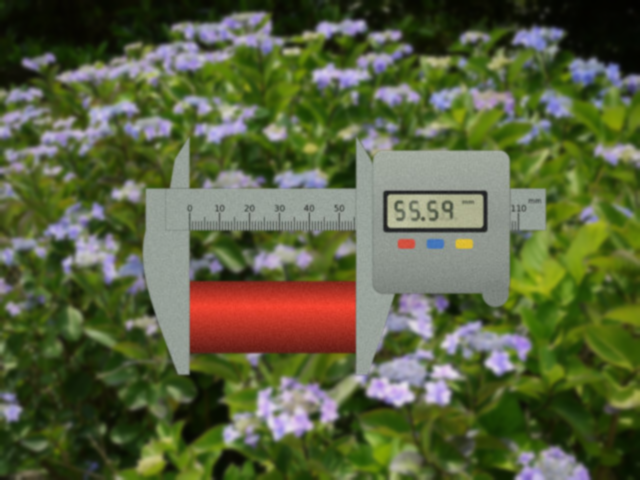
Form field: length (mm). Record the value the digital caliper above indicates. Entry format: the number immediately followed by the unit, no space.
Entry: 55.59mm
